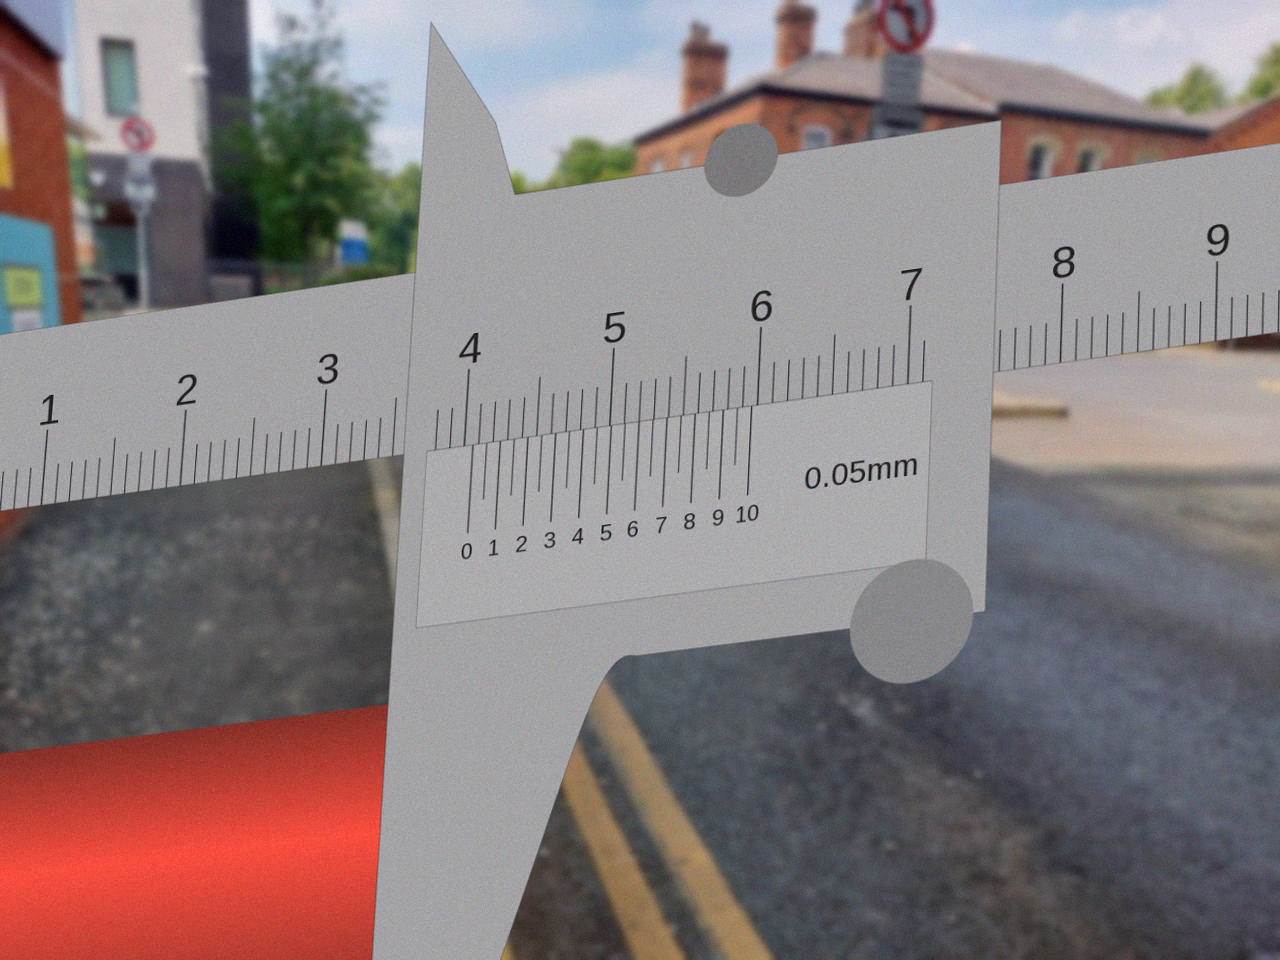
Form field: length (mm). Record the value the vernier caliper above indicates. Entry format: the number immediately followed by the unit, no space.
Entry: 40.6mm
